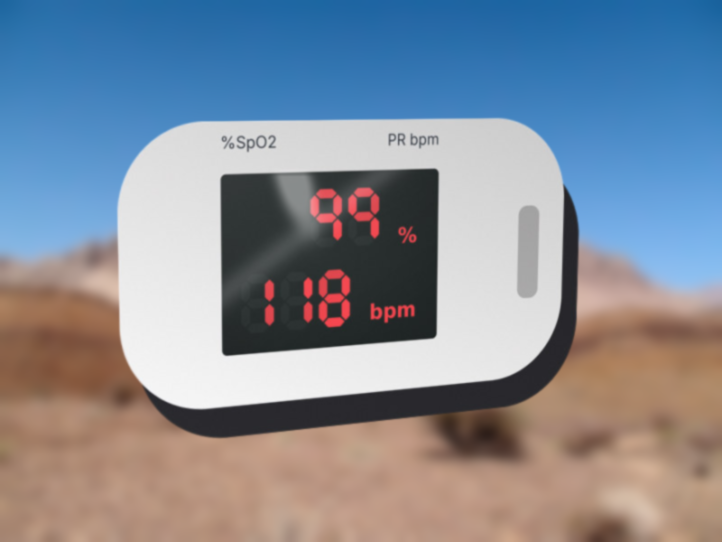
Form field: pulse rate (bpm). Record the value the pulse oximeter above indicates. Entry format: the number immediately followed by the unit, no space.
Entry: 118bpm
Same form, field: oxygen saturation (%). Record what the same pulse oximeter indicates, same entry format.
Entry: 99%
